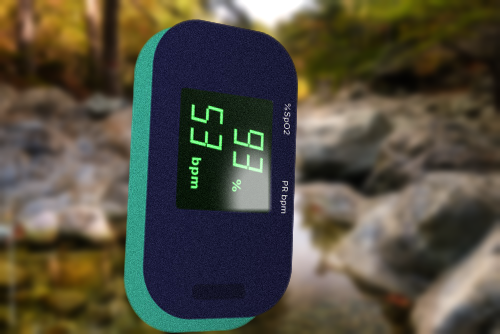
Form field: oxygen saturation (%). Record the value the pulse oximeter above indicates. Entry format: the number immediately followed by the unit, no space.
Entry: 93%
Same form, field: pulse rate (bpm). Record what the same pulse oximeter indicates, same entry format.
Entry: 53bpm
